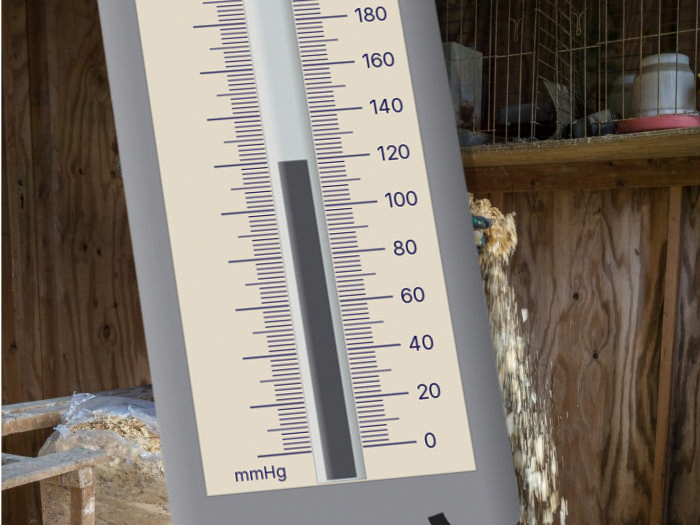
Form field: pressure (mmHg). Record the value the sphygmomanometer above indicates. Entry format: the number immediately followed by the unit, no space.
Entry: 120mmHg
